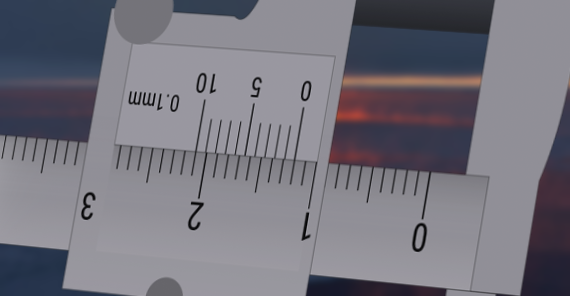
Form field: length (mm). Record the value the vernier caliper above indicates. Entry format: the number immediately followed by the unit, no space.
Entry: 12.0mm
